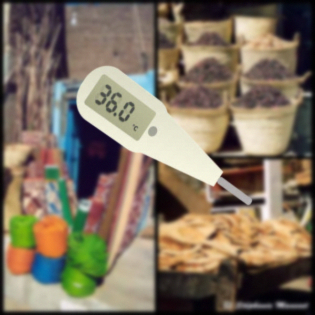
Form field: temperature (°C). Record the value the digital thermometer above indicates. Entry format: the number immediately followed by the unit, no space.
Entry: 36.0°C
